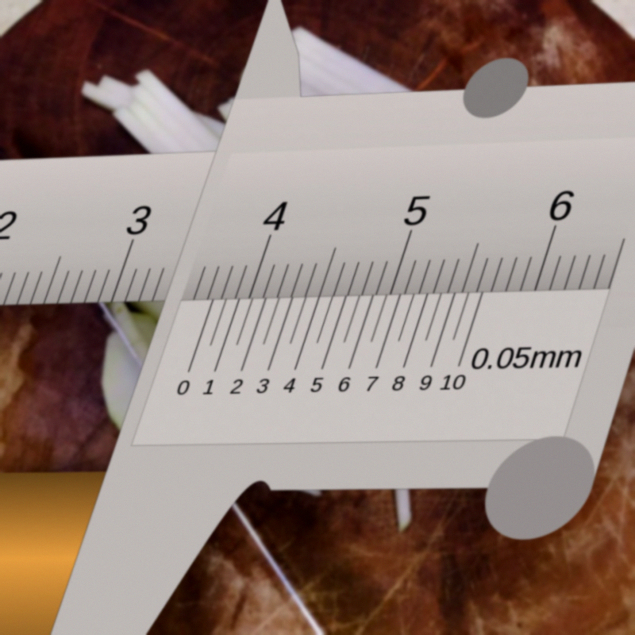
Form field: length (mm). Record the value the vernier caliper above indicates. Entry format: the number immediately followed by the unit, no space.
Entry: 37.4mm
